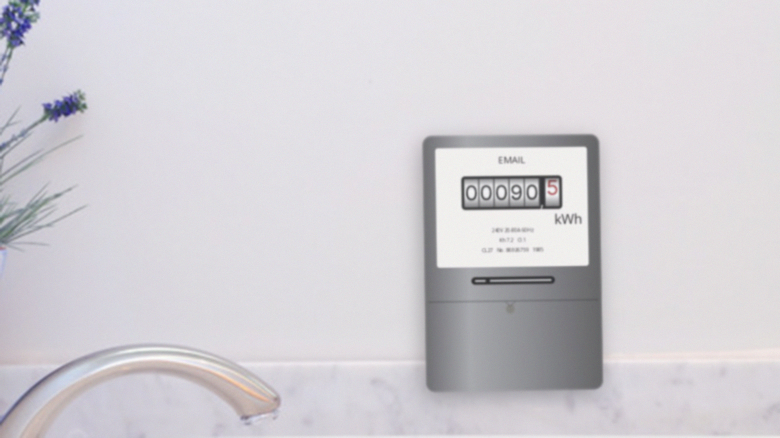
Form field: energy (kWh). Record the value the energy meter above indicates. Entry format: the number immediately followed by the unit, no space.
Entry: 90.5kWh
